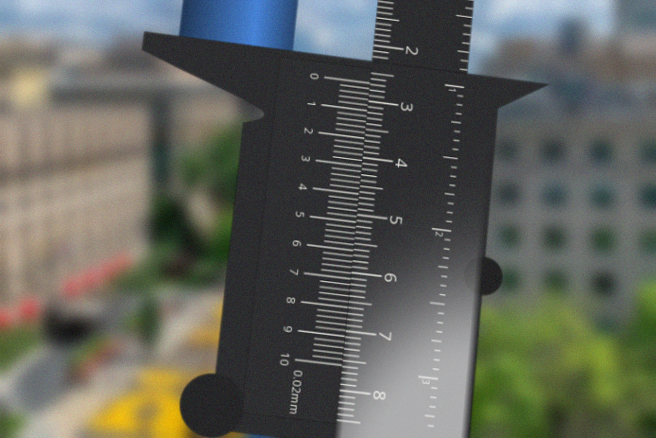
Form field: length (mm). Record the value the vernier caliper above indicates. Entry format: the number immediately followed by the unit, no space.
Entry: 26.8mm
